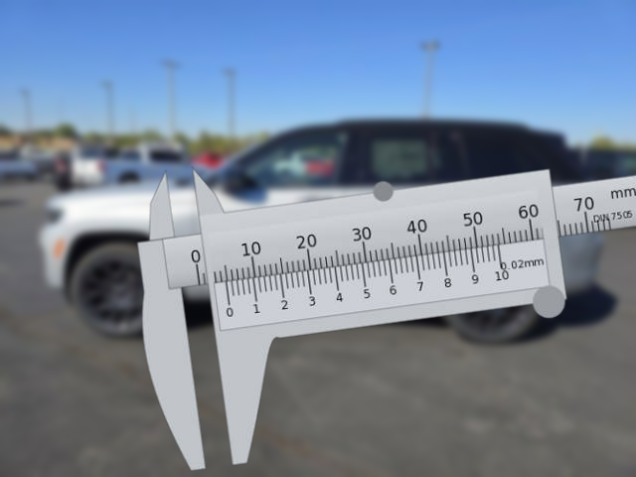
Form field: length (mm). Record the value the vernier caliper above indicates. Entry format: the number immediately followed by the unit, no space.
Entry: 4.8mm
